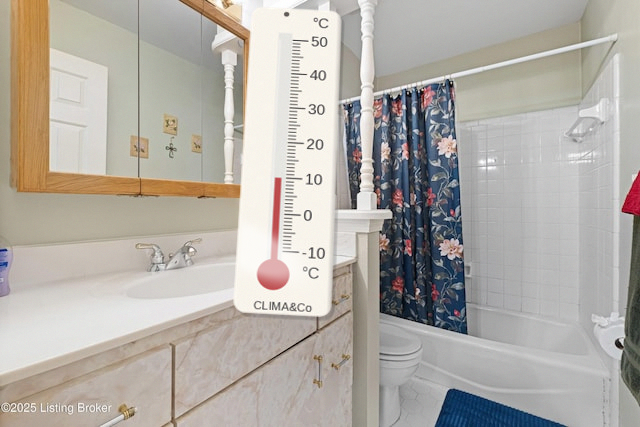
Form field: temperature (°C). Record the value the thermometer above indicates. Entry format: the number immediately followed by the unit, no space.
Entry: 10°C
